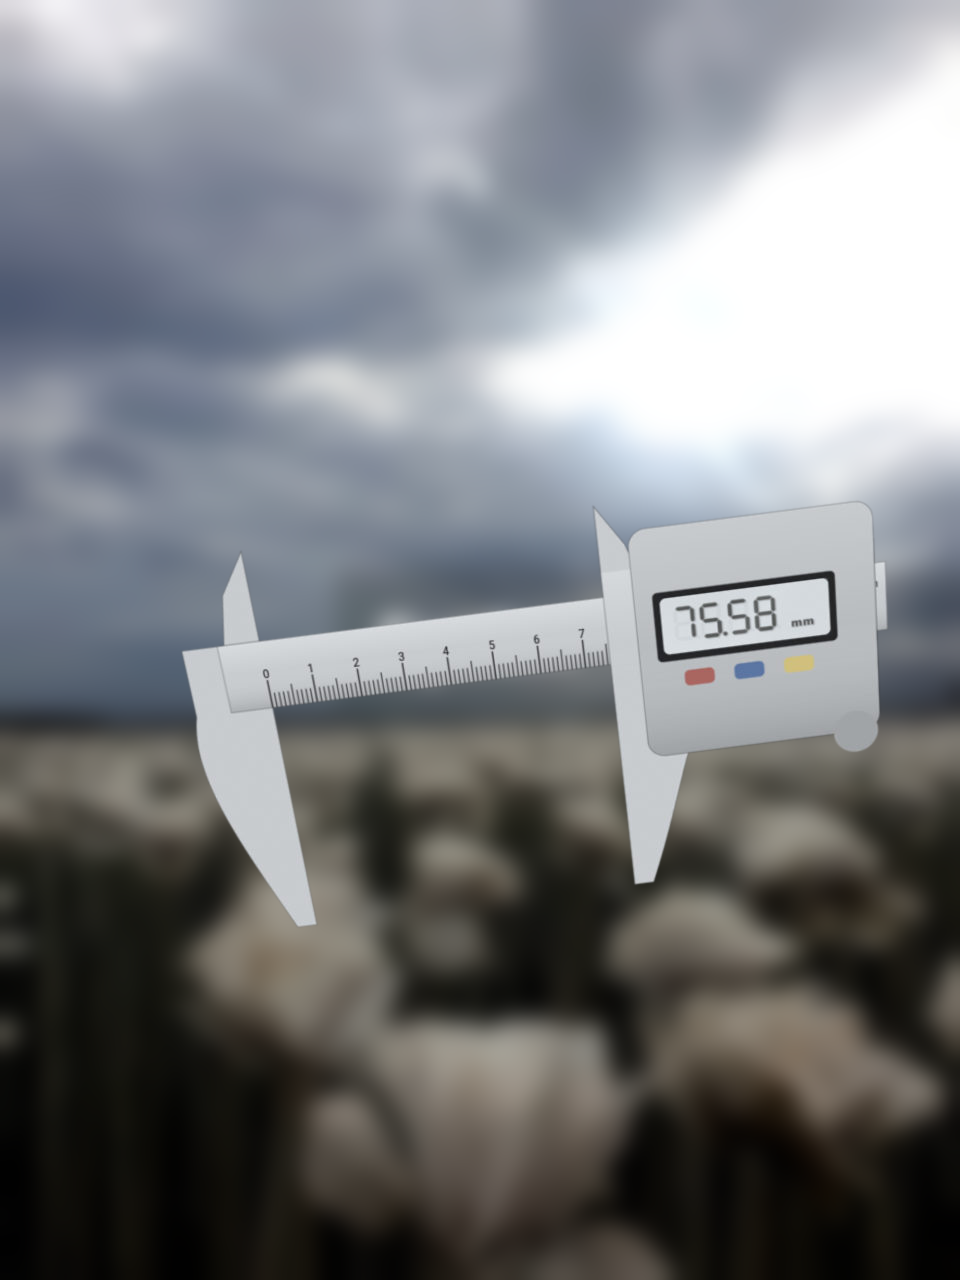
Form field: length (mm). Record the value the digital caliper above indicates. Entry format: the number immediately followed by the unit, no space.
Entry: 75.58mm
